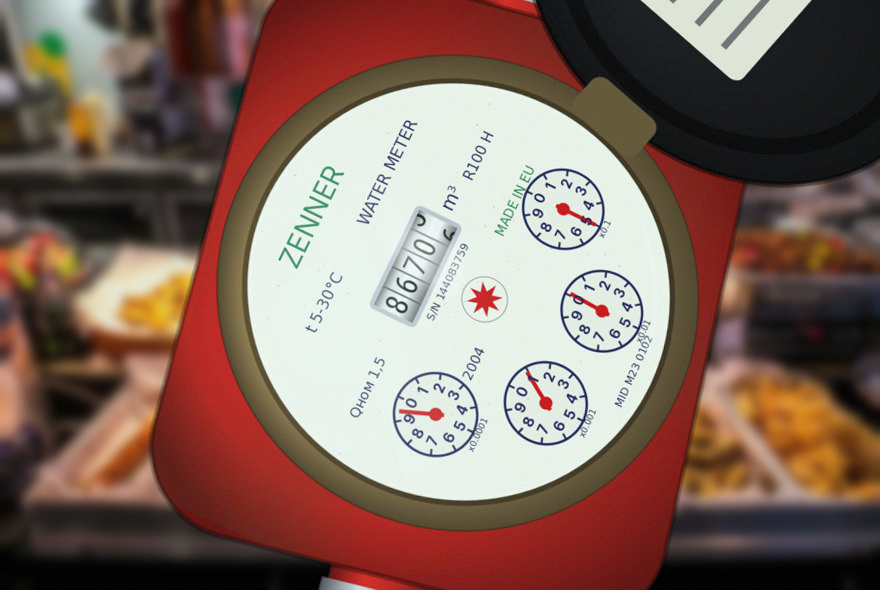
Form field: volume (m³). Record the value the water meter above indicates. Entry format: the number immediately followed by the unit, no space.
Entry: 86705.5009m³
